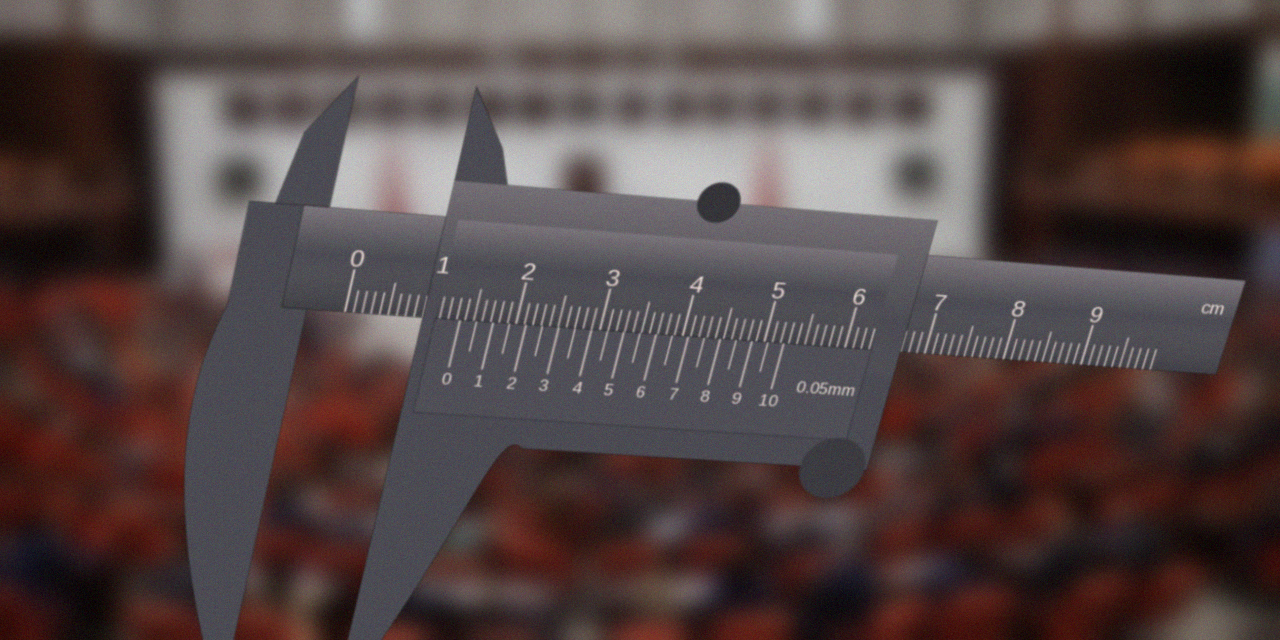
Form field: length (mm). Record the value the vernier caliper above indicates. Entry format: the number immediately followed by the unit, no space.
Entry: 13.4mm
